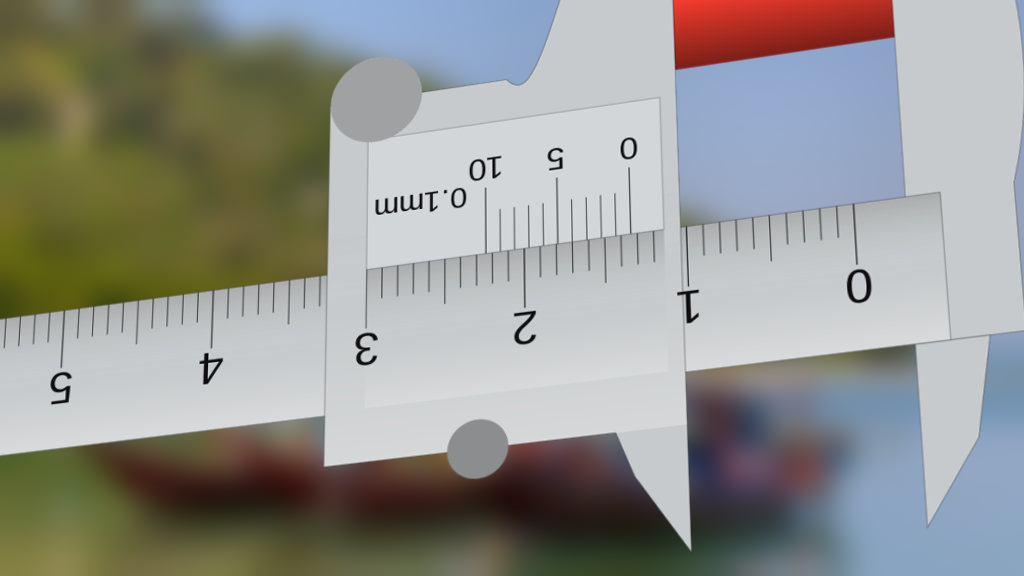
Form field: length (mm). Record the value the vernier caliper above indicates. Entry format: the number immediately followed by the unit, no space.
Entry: 13.4mm
